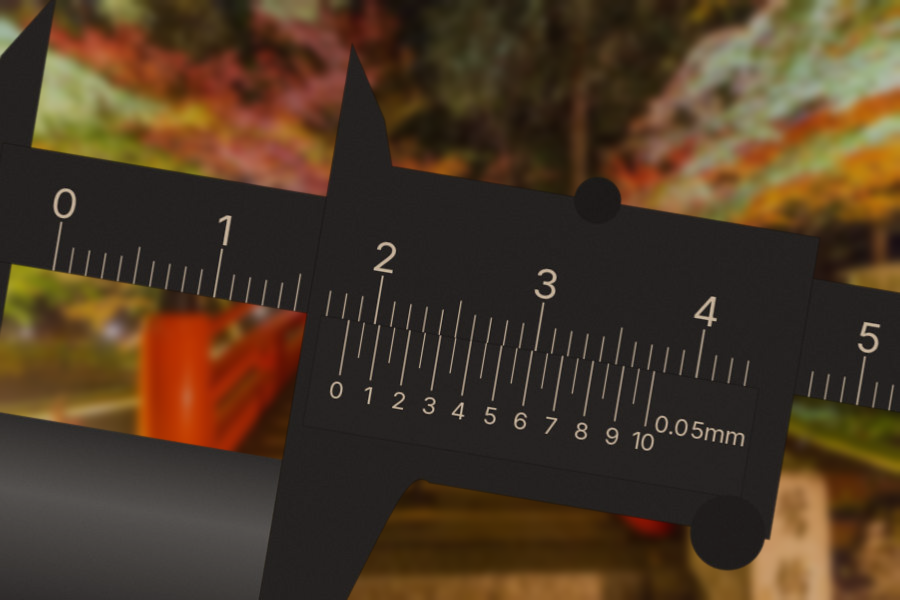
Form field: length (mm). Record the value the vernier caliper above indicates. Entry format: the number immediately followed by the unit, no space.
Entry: 18.4mm
